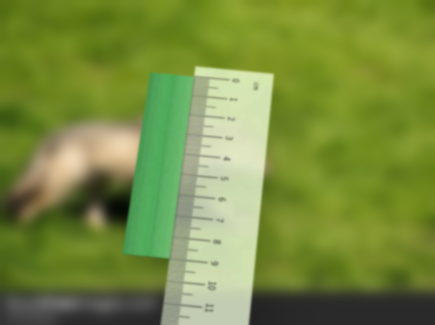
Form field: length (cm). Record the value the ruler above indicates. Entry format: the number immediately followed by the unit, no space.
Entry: 9cm
